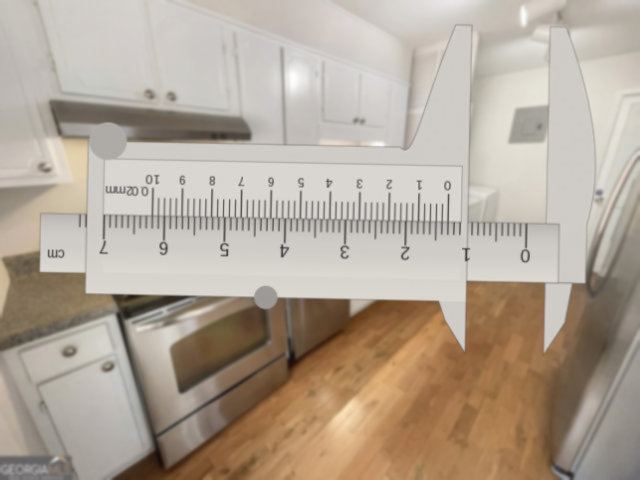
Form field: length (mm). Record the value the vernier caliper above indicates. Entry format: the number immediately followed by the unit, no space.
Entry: 13.0mm
